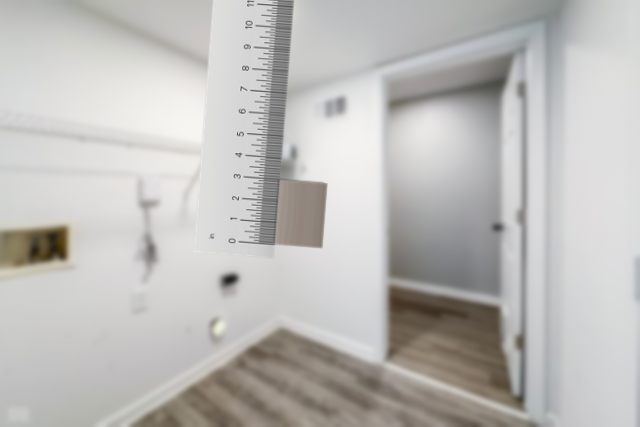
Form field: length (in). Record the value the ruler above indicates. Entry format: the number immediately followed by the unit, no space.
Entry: 3in
